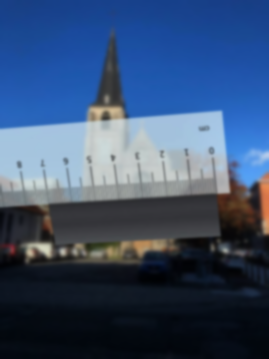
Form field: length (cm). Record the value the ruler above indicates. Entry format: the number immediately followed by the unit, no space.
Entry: 7cm
